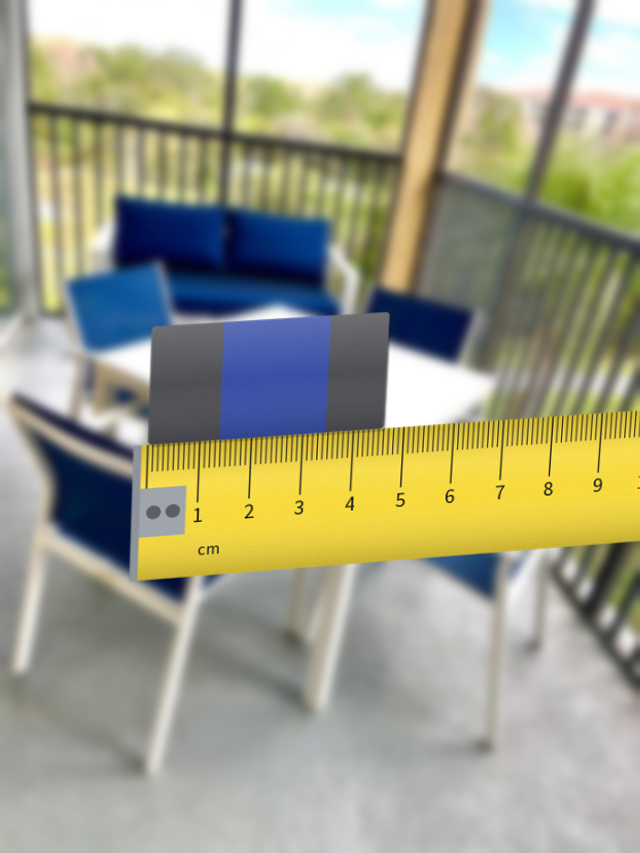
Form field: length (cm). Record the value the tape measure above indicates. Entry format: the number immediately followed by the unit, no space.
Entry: 4.6cm
